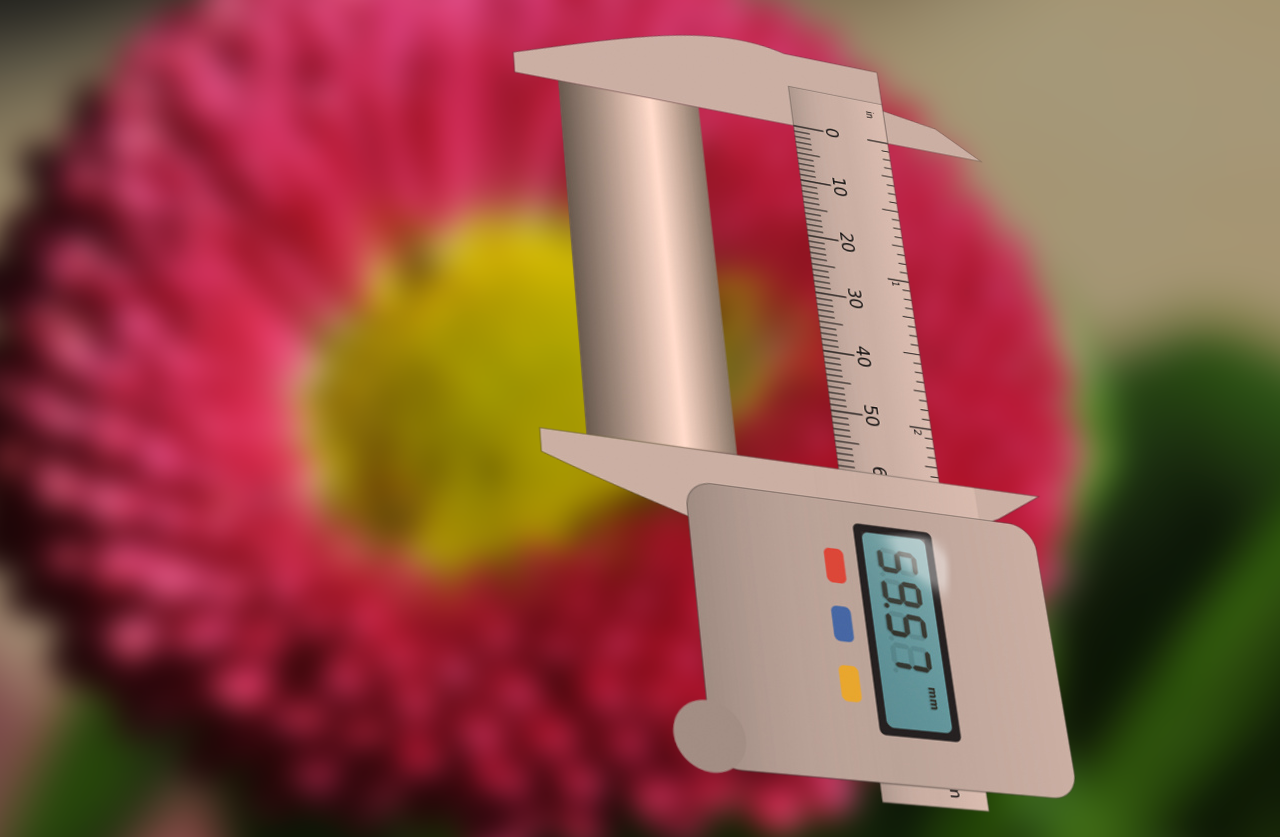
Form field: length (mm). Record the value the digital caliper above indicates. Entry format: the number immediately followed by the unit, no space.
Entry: 59.57mm
